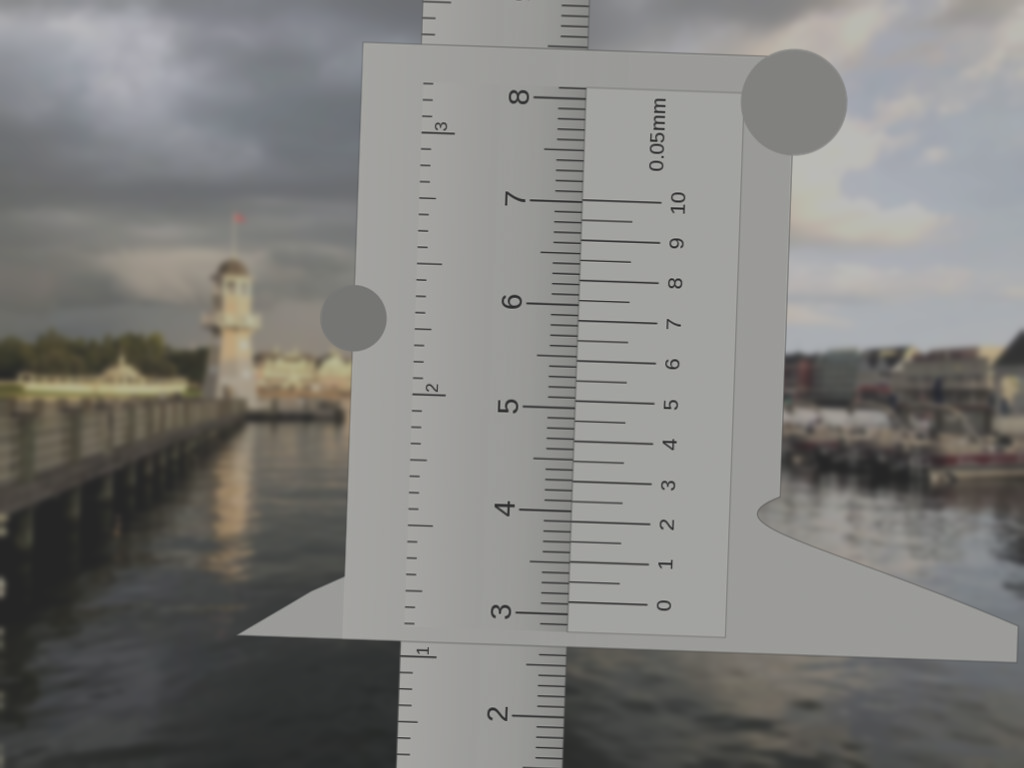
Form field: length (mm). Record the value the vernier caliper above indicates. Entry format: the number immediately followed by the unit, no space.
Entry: 31.2mm
